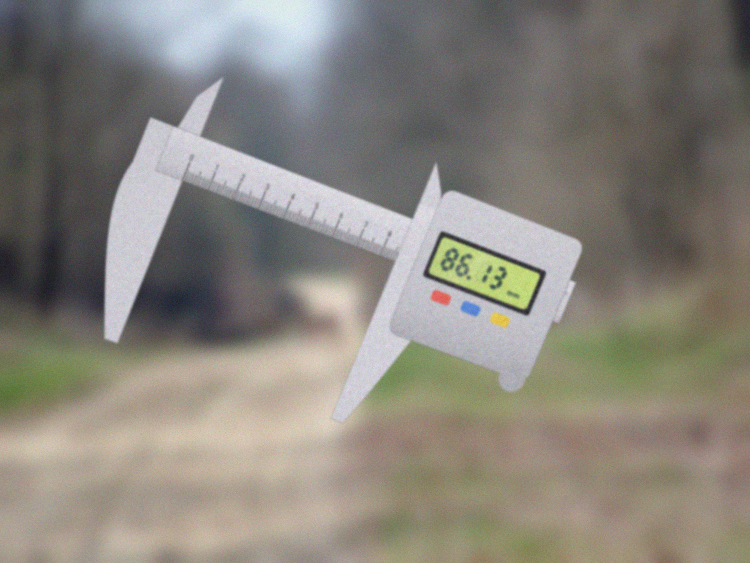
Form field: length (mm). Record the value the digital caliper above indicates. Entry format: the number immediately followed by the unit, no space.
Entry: 86.13mm
